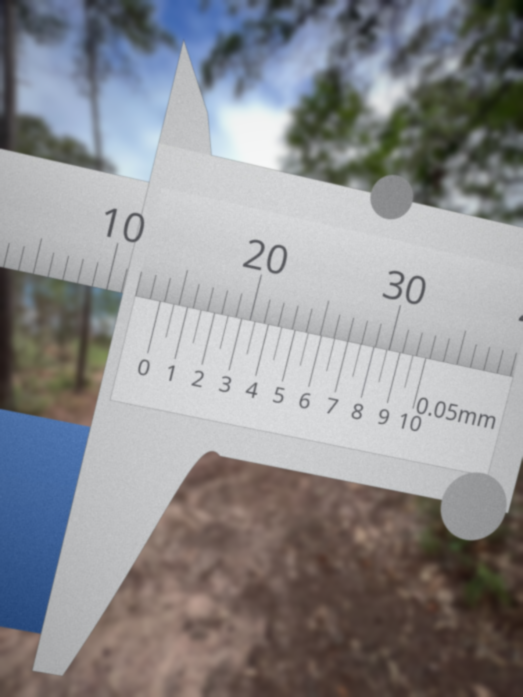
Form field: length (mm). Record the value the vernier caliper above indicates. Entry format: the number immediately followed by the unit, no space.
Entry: 13.7mm
